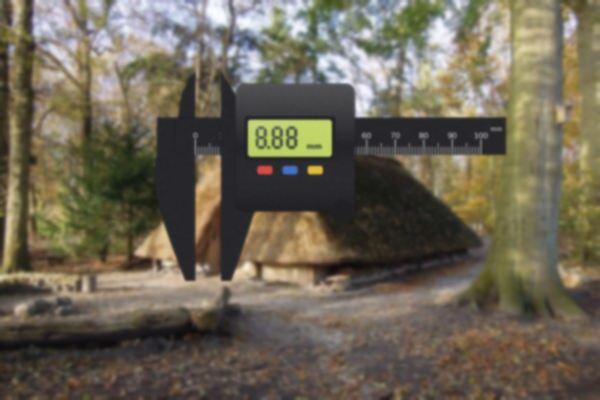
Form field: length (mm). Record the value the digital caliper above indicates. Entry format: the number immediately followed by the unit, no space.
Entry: 8.88mm
